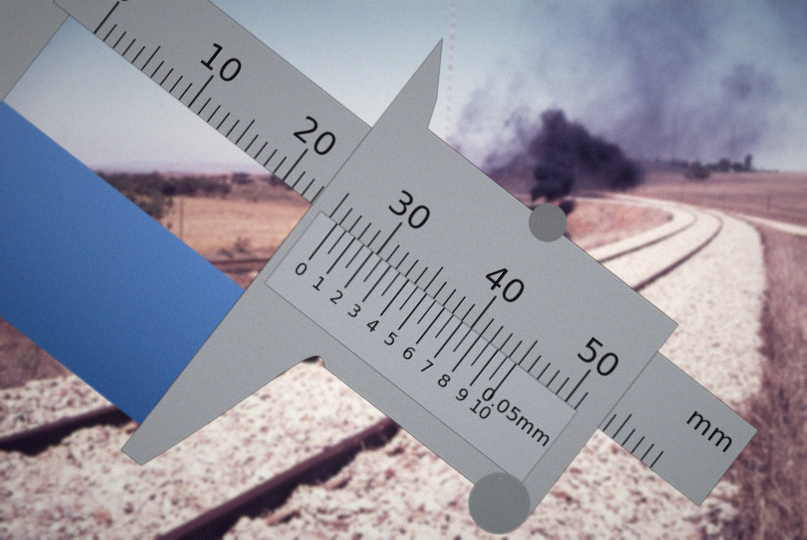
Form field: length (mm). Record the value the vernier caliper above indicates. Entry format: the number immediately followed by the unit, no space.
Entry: 25.8mm
